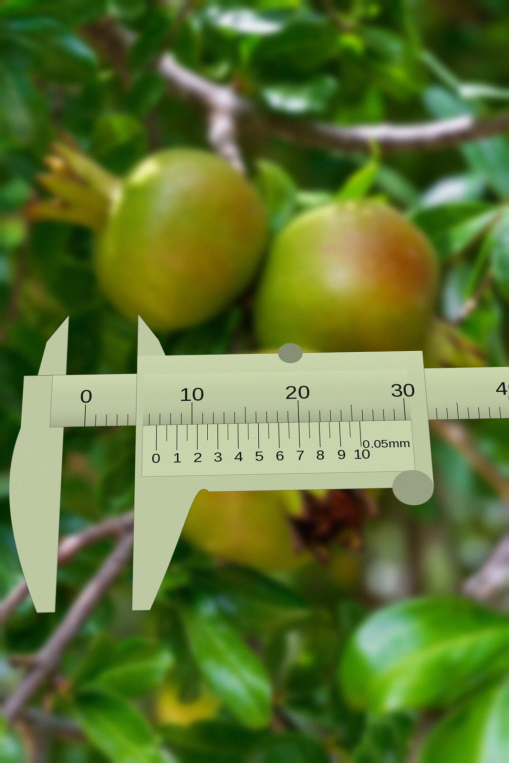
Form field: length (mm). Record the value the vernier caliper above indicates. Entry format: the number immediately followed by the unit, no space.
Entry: 6.7mm
